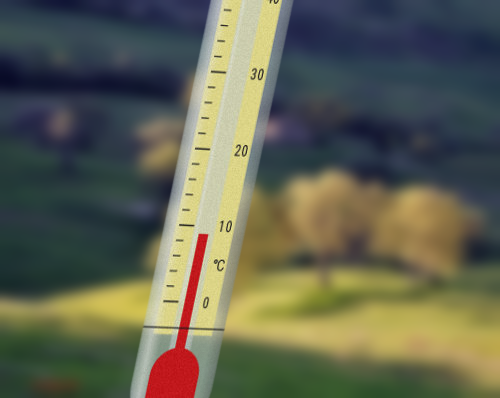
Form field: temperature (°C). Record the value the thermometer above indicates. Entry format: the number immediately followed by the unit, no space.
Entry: 9°C
